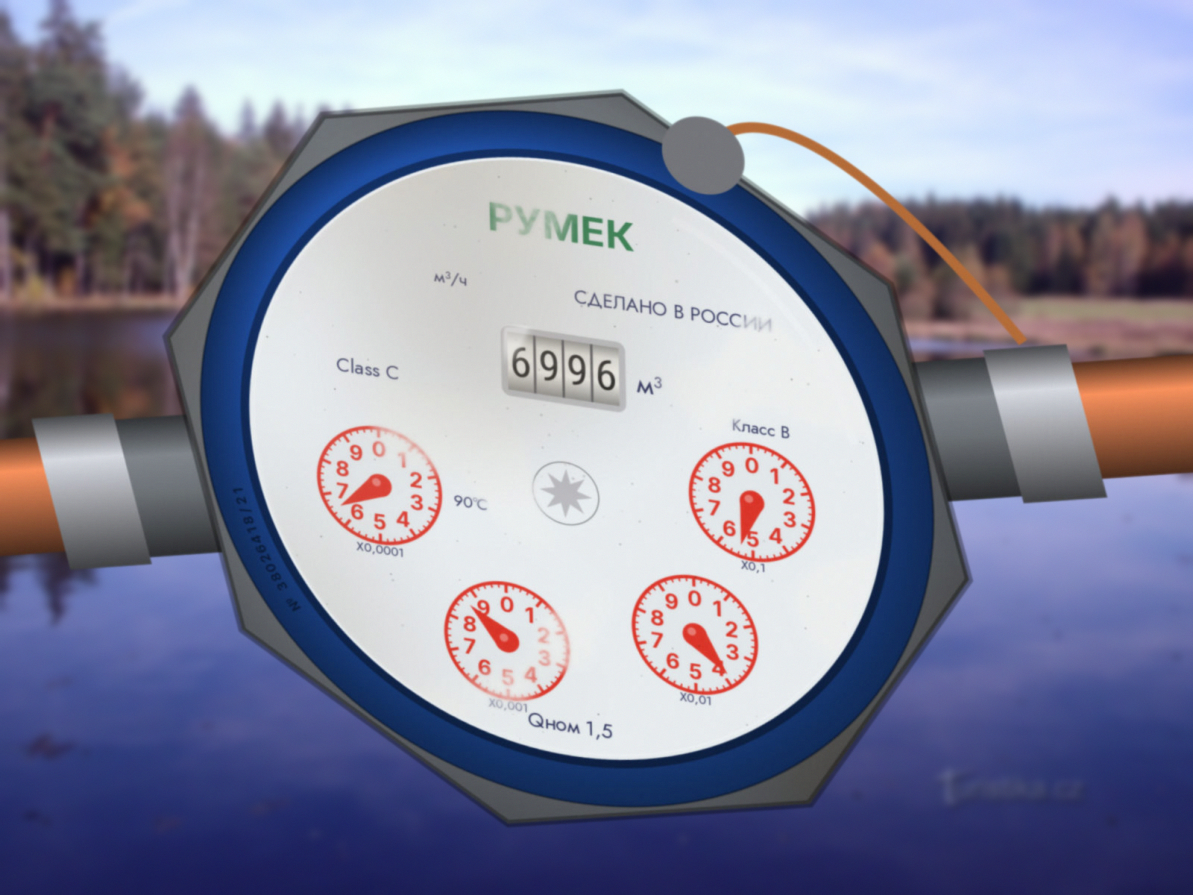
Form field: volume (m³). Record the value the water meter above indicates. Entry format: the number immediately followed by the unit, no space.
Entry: 6996.5386m³
